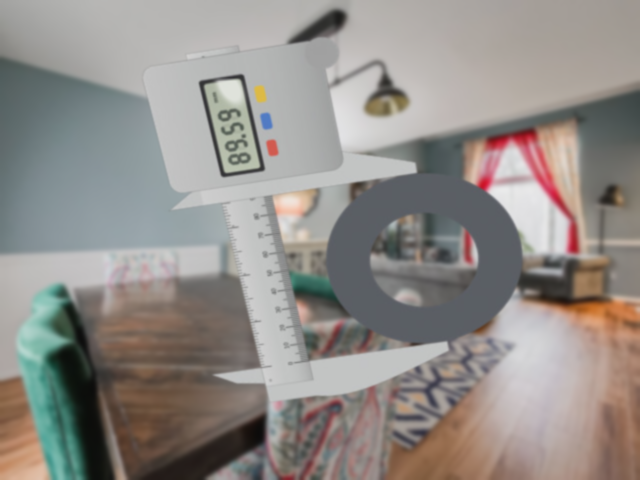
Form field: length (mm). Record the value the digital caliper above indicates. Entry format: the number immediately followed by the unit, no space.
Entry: 89.59mm
